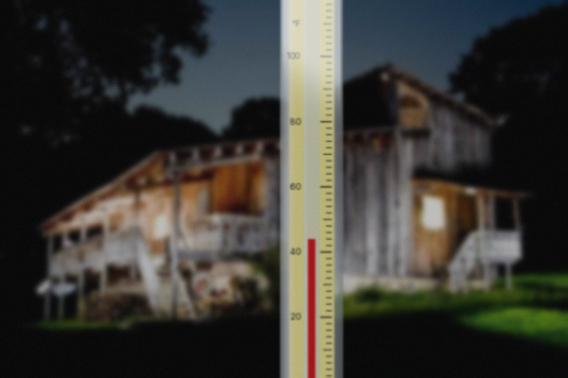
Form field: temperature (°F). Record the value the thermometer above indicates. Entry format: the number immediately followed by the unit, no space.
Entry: 44°F
